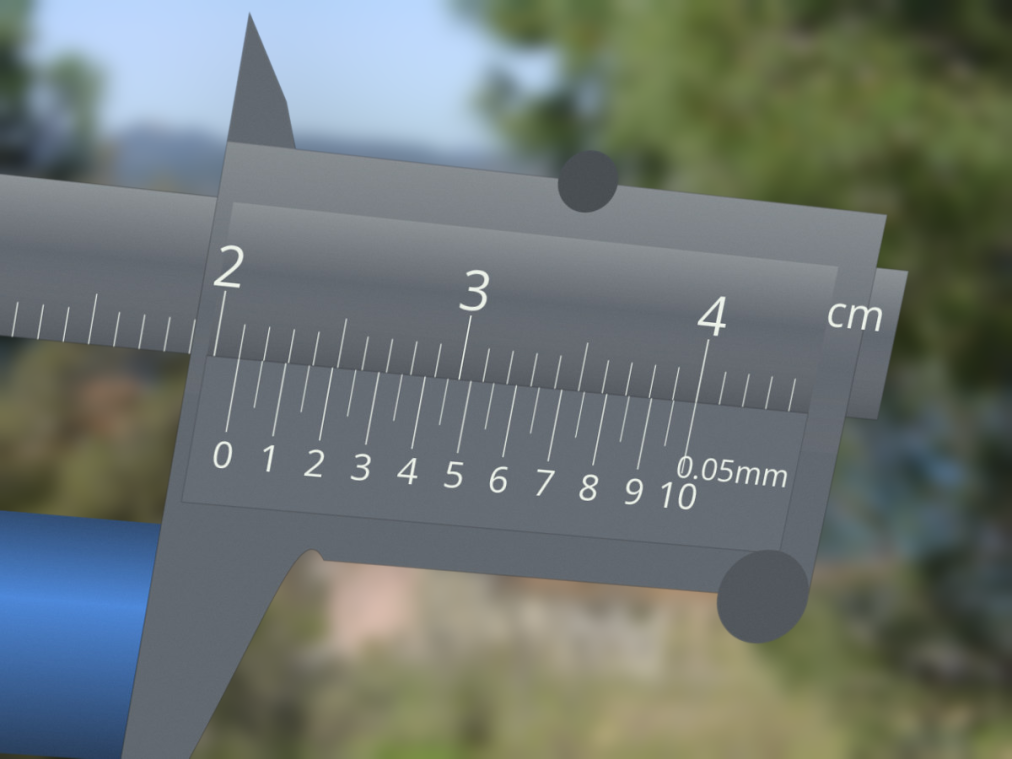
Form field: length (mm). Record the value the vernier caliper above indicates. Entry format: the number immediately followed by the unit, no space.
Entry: 21.00mm
